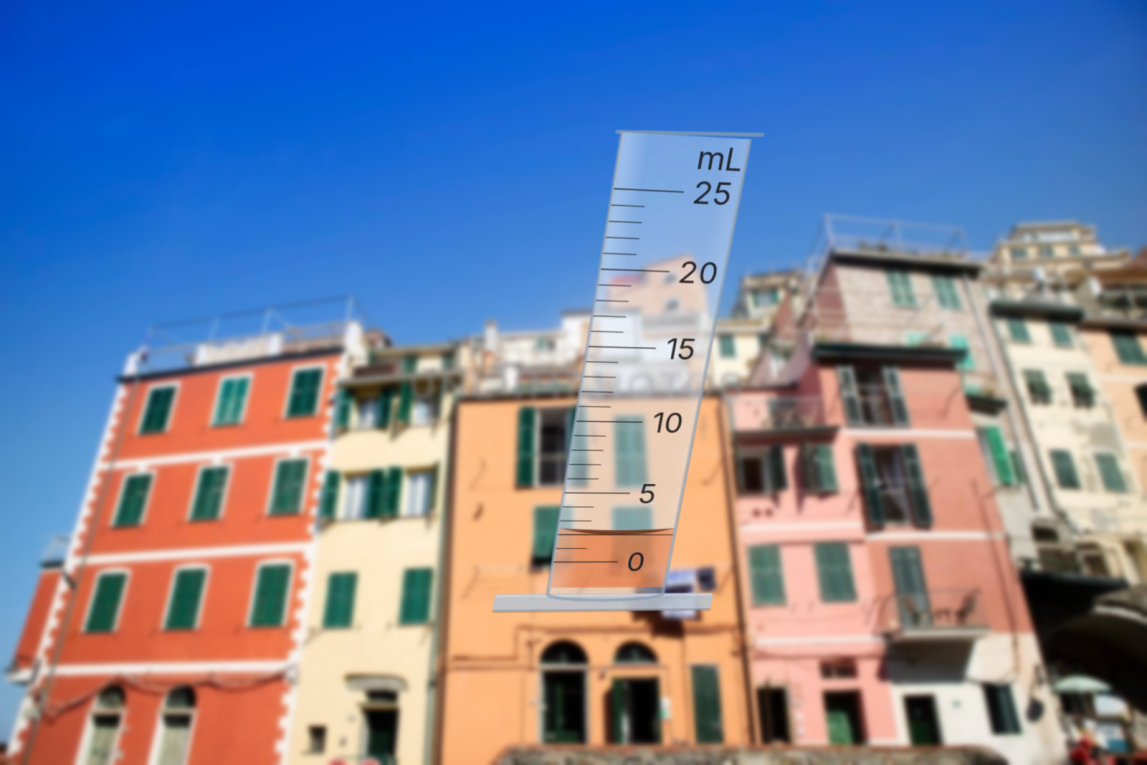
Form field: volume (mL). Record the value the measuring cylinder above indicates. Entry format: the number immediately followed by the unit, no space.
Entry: 2mL
